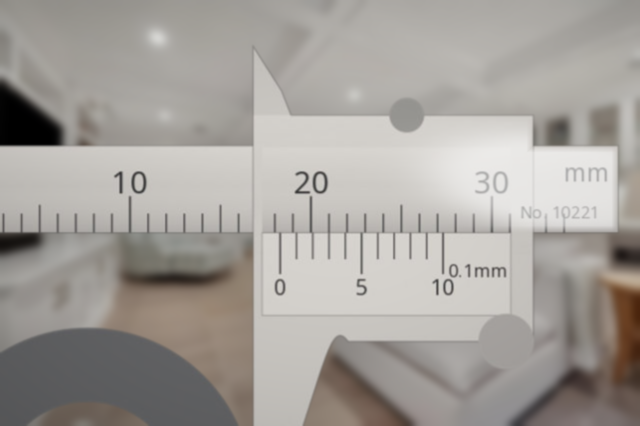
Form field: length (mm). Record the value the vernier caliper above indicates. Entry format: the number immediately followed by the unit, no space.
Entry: 18.3mm
